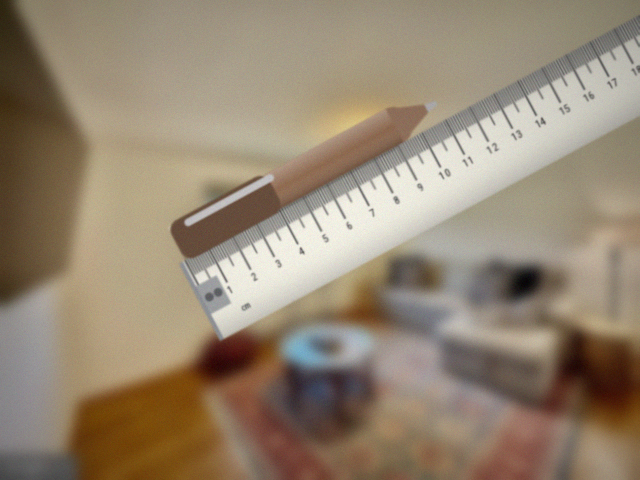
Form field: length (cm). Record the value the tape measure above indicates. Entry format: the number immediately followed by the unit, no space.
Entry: 11cm
